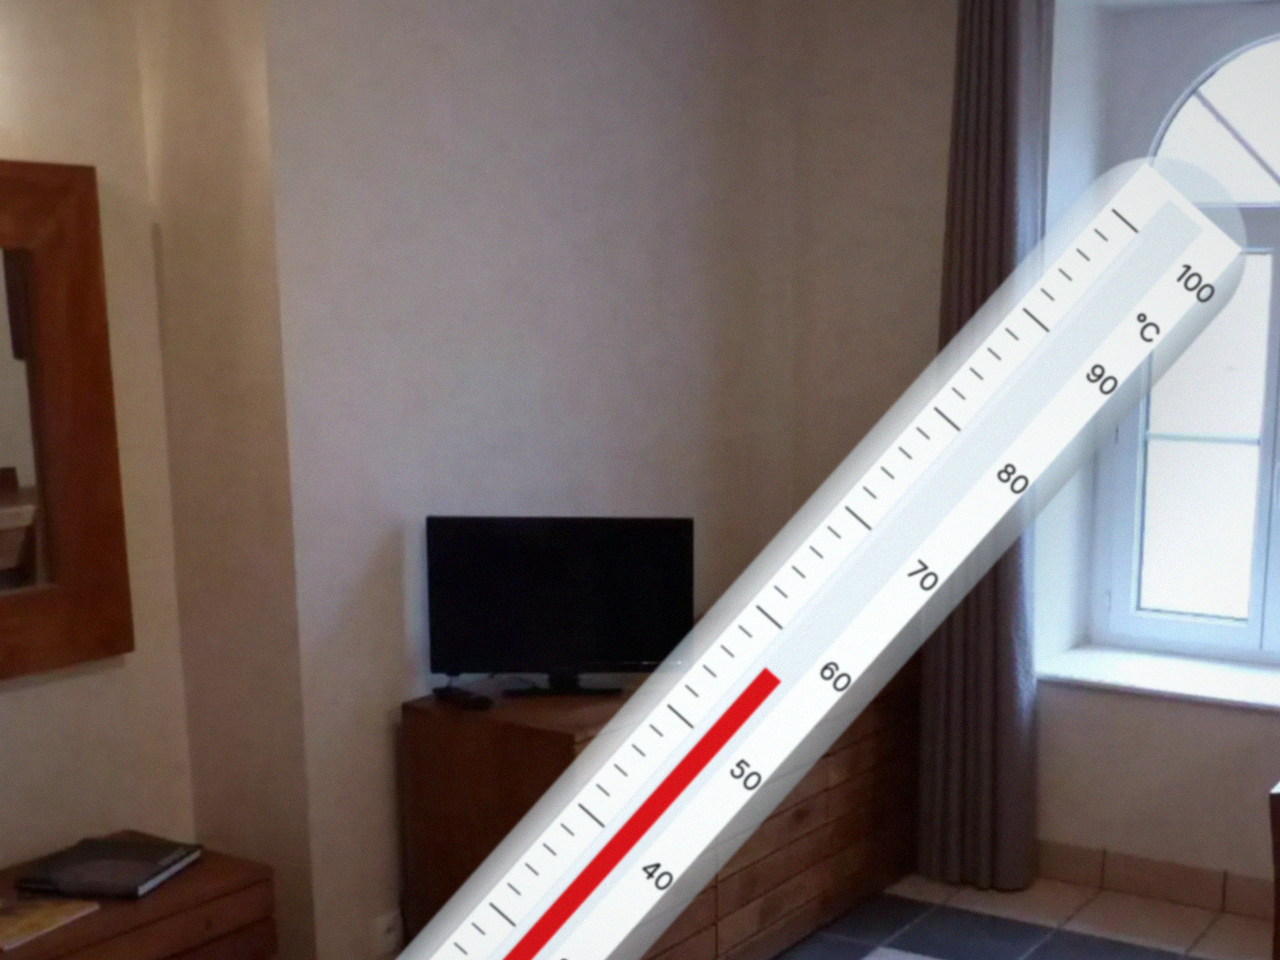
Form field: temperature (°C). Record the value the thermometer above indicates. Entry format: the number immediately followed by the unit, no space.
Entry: 57°C
